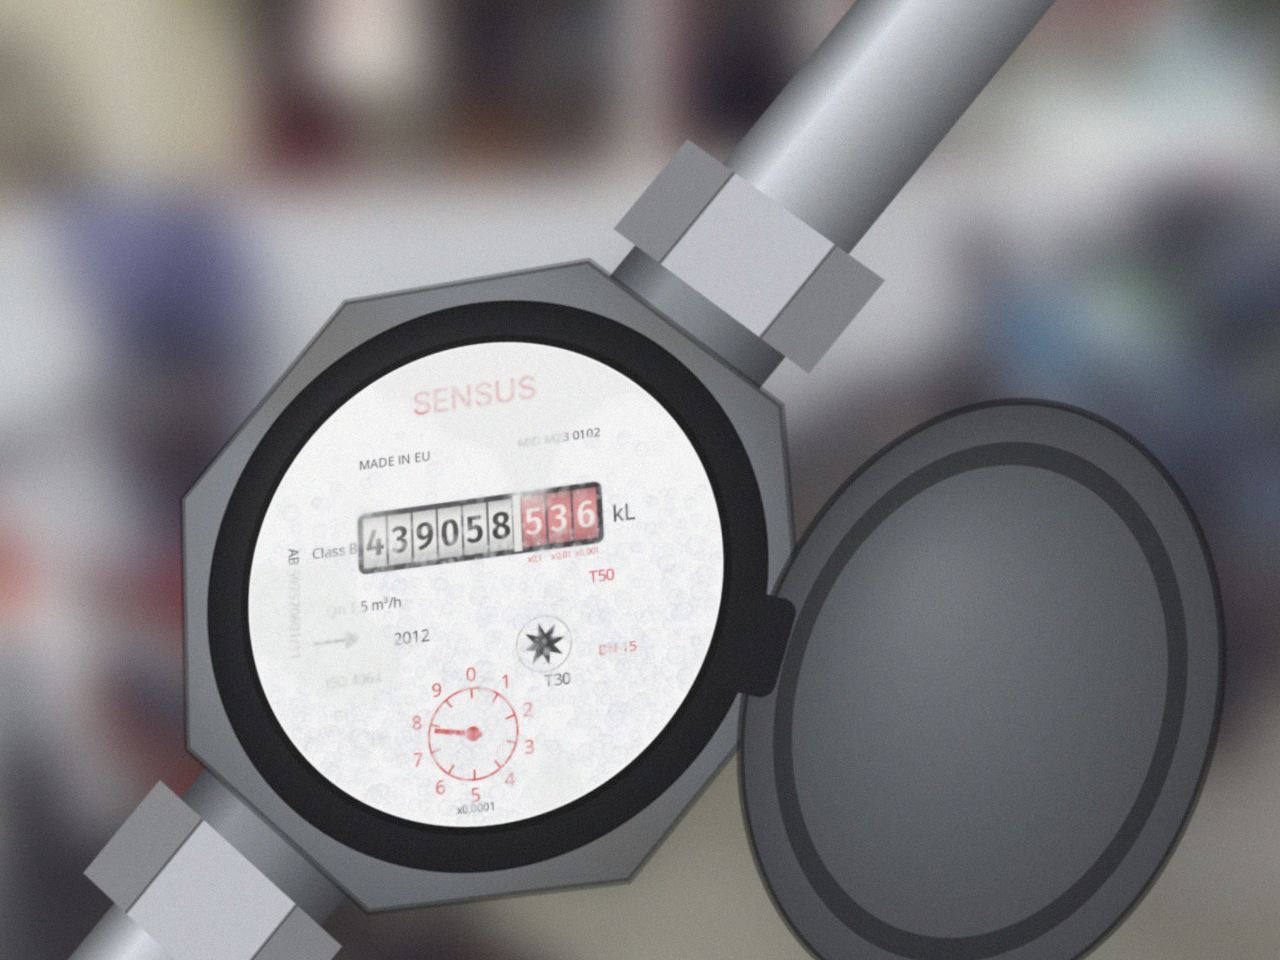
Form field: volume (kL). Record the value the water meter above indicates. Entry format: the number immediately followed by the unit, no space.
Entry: 439058.5367kL
